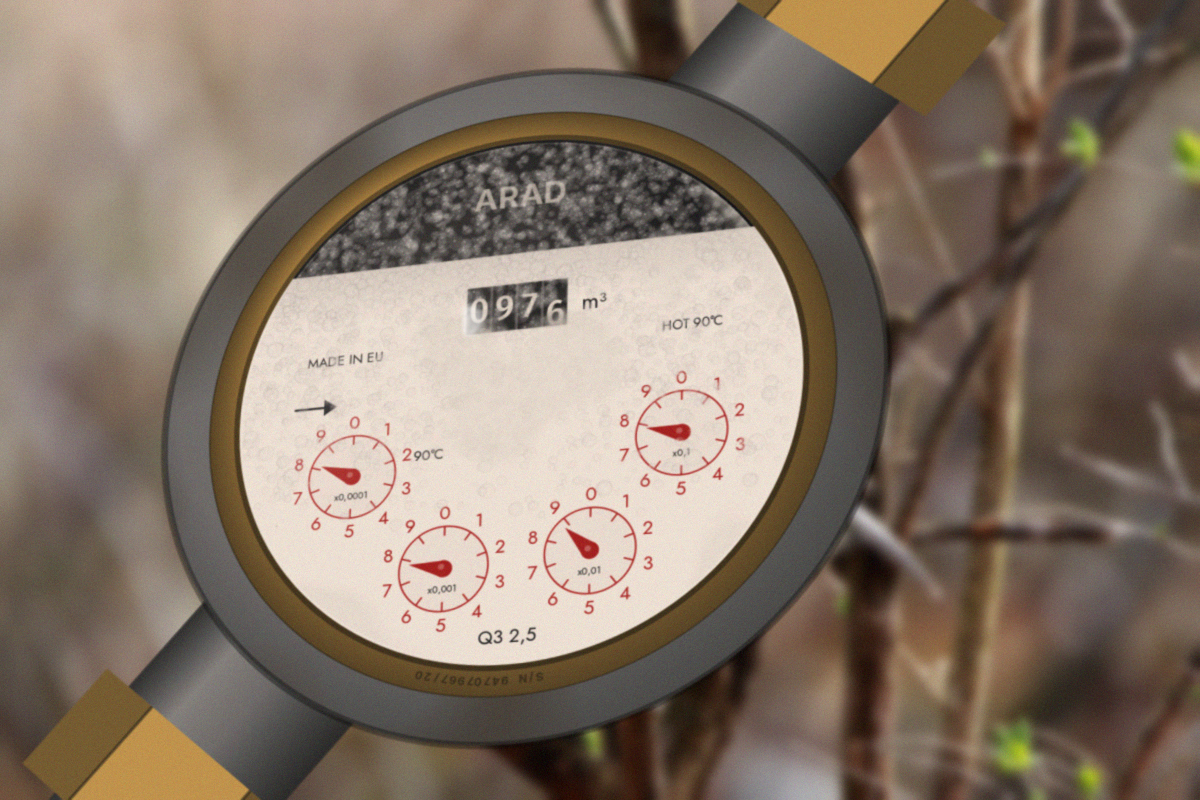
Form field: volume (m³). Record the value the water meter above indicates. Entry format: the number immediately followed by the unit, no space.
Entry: 975.7878m³
